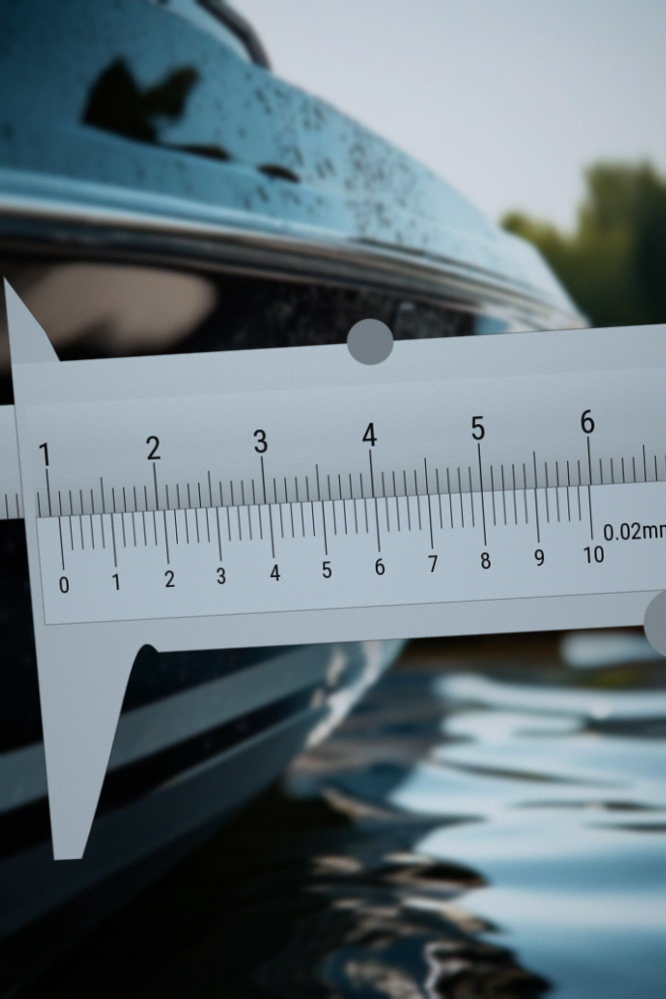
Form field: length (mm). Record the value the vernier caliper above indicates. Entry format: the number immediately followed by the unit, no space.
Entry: 10.8mm
